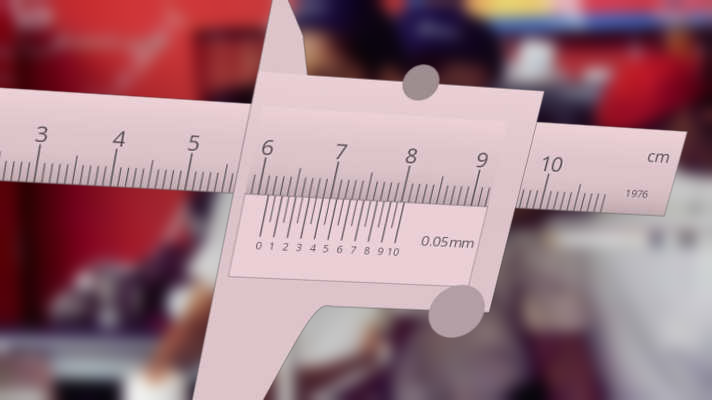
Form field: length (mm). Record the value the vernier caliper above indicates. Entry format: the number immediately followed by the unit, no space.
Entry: 61.4mm
